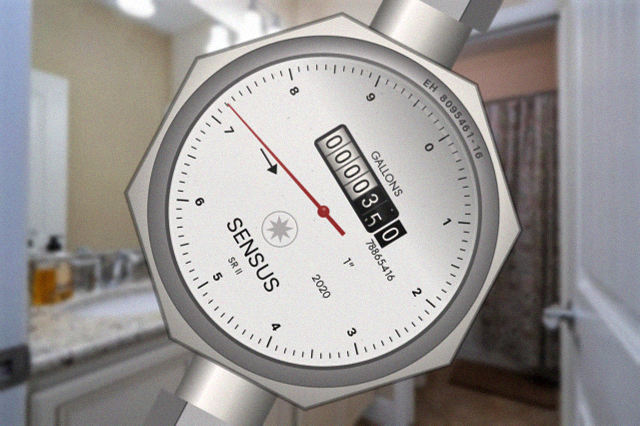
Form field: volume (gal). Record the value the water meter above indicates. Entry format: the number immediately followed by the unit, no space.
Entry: 347.2gal
